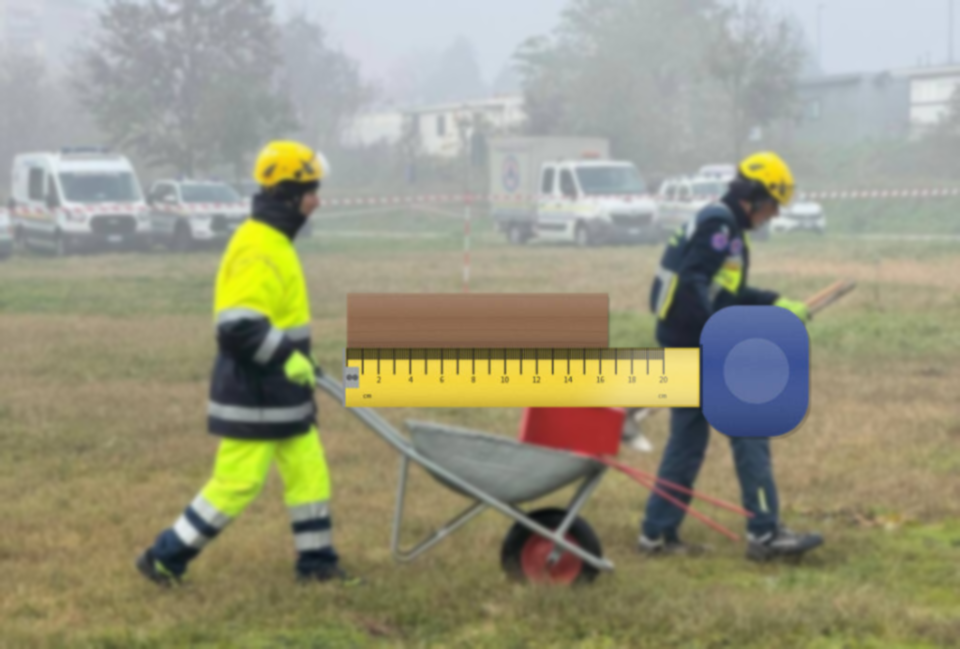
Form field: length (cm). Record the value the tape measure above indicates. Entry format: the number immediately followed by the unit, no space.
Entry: 16.5cm
